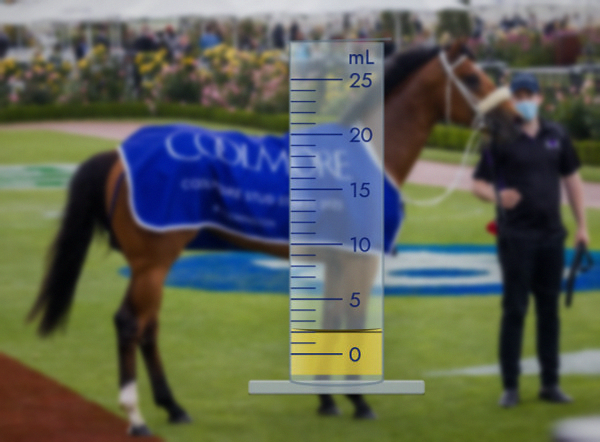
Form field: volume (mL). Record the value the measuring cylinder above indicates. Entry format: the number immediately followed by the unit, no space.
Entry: 2mL
